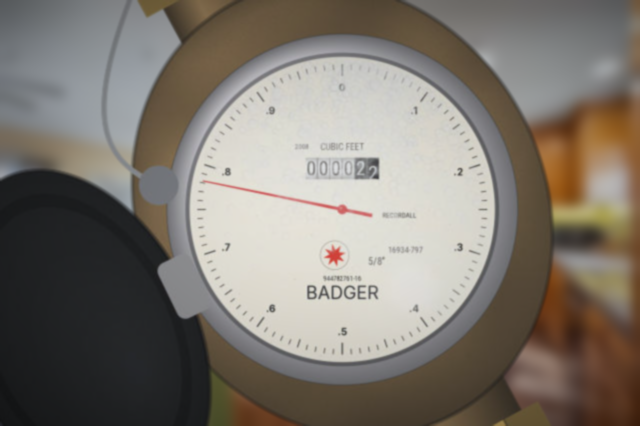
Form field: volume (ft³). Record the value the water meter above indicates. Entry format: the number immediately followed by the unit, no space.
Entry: 21.78ft³
